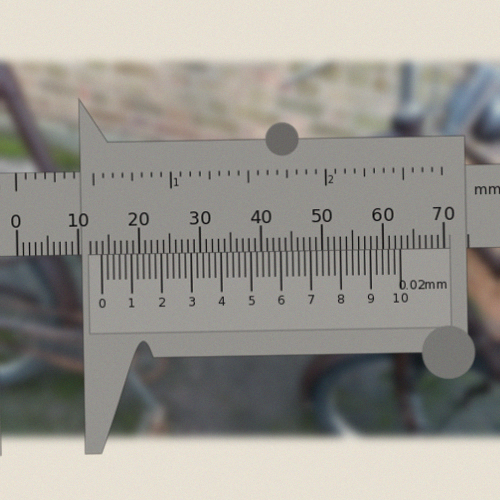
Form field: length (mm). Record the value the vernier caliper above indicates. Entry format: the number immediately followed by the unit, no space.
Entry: 13.8mm
